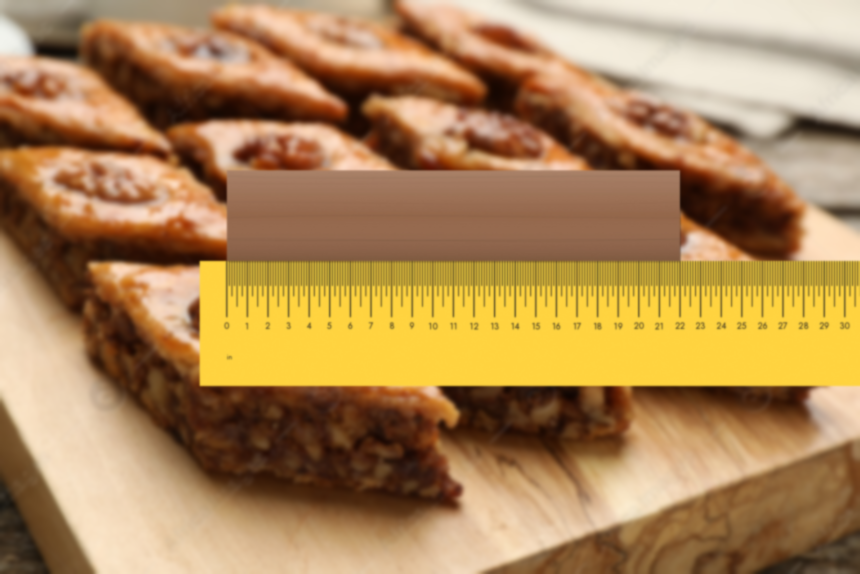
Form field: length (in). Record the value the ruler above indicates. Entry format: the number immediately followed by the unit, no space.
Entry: 22in
